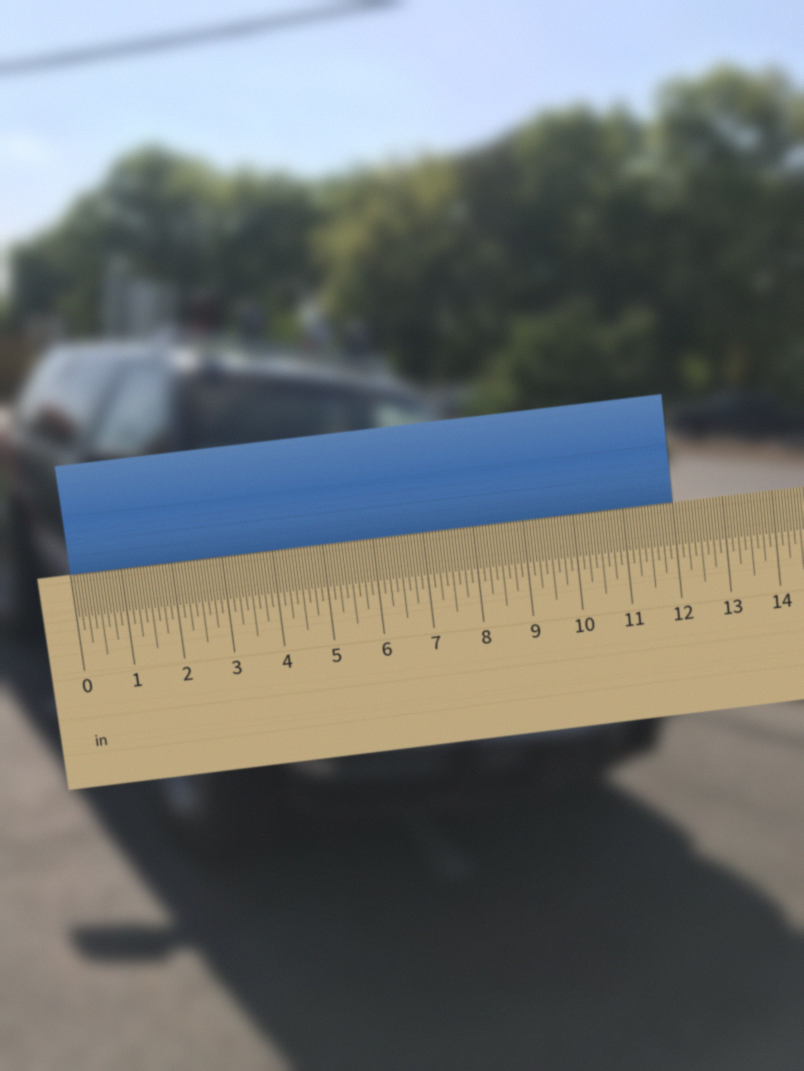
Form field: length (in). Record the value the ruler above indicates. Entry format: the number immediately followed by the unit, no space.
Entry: 12in
